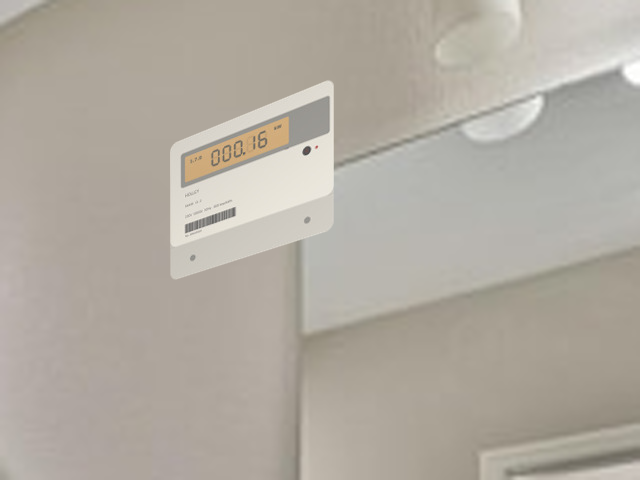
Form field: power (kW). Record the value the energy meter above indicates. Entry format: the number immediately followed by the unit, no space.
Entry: 0.16kW
